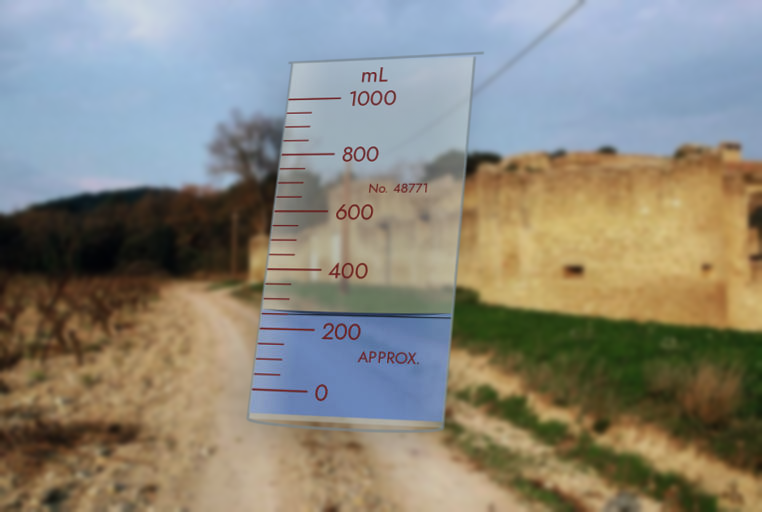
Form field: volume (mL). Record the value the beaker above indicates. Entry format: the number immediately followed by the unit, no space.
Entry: 250mL
